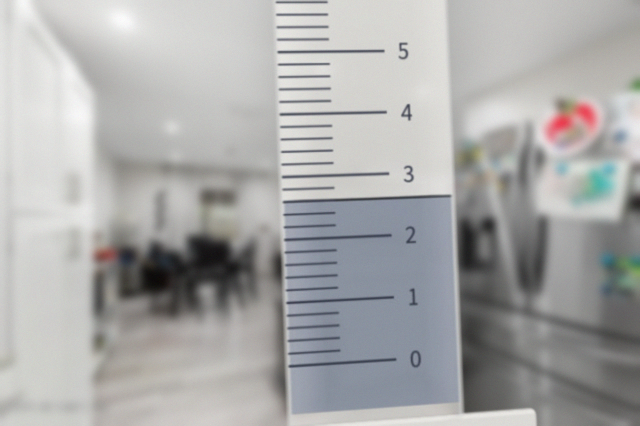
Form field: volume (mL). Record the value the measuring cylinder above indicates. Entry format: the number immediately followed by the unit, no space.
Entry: 2.6mL
